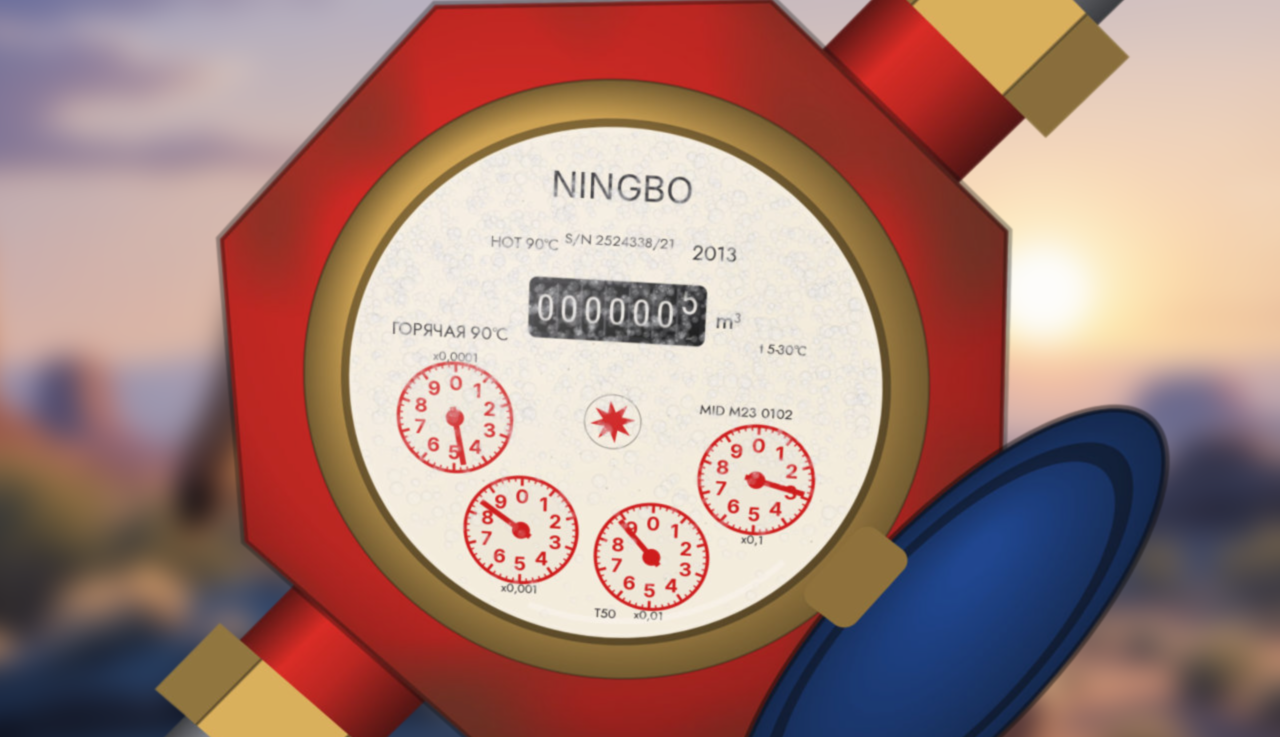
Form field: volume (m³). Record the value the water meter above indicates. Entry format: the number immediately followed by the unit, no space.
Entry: 5.2884m³
